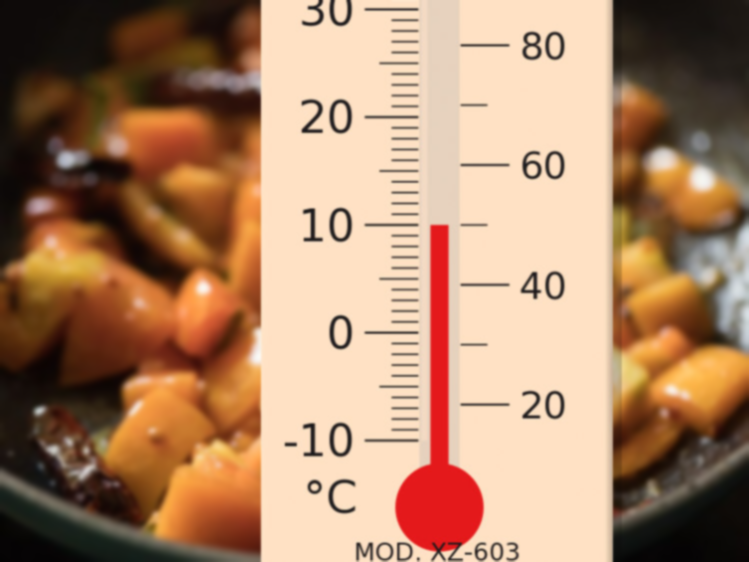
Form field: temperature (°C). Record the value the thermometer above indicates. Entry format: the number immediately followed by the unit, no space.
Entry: 10°C
